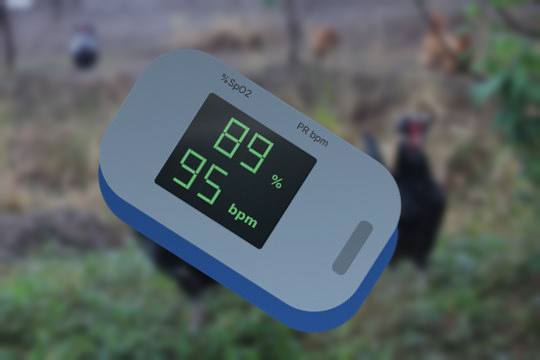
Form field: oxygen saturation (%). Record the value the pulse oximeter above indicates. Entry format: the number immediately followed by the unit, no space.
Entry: 89%
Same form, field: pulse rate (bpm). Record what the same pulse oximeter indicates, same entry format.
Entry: 95bpm
